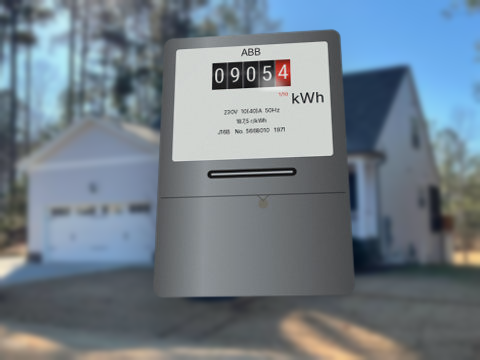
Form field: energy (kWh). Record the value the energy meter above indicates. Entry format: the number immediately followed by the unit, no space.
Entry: 905.4kWh
